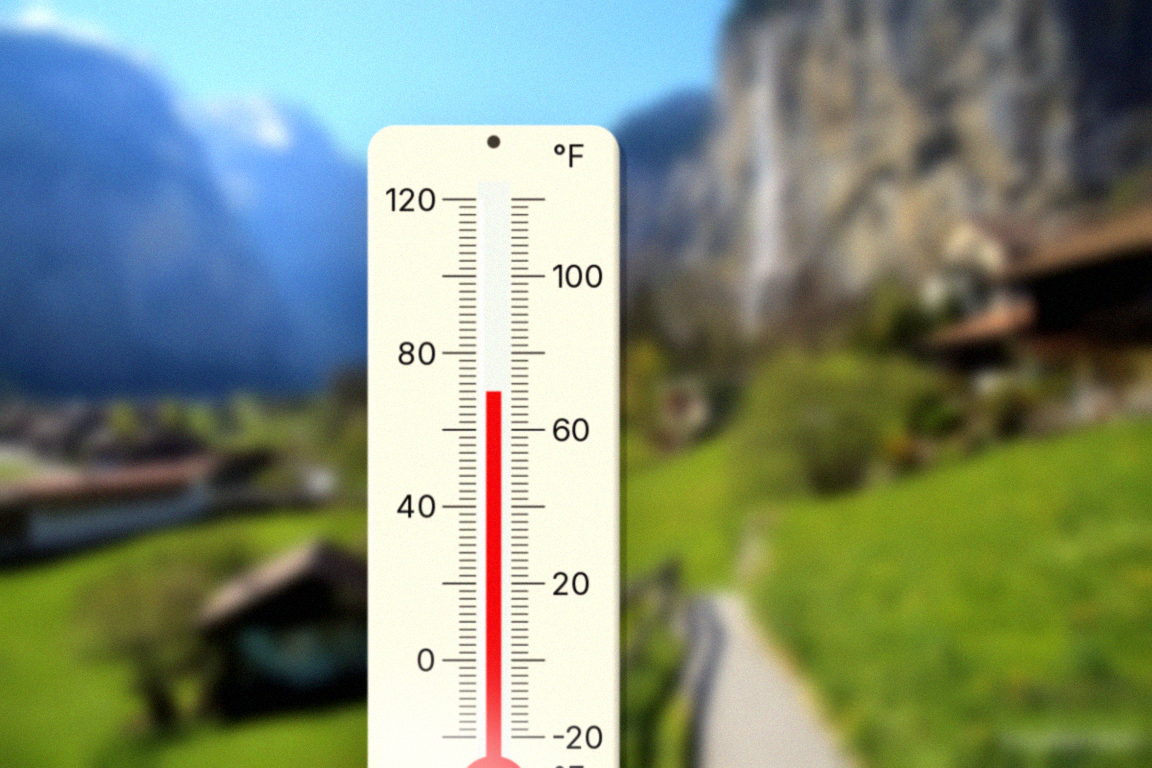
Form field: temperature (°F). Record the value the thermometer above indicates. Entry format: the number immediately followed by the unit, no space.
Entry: 70°F
